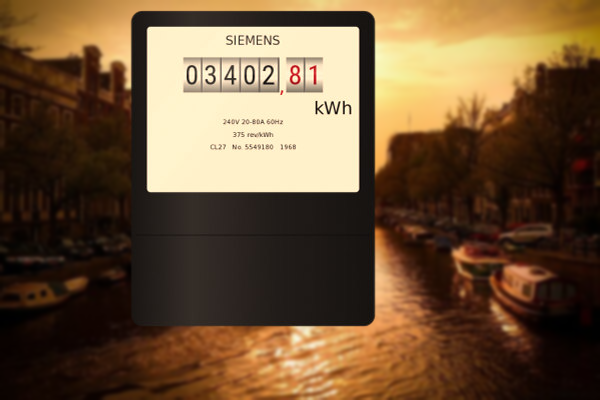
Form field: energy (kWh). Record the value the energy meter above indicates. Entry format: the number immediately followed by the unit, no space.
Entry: 3402.81kWh
